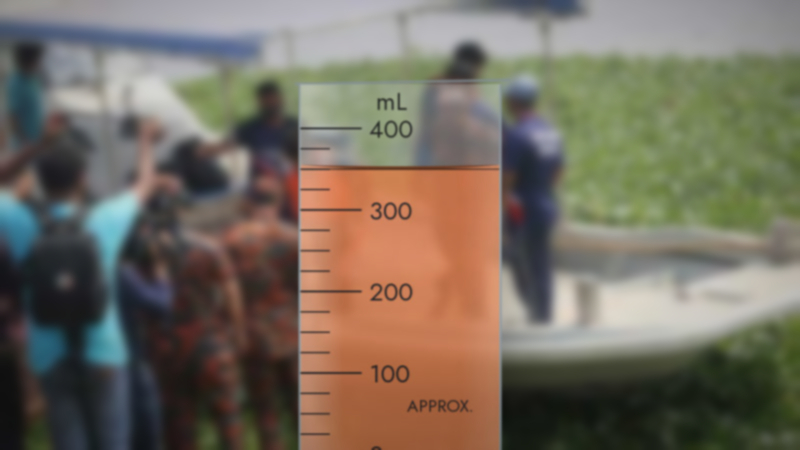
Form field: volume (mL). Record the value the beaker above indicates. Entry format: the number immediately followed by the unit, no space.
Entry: 350mL
